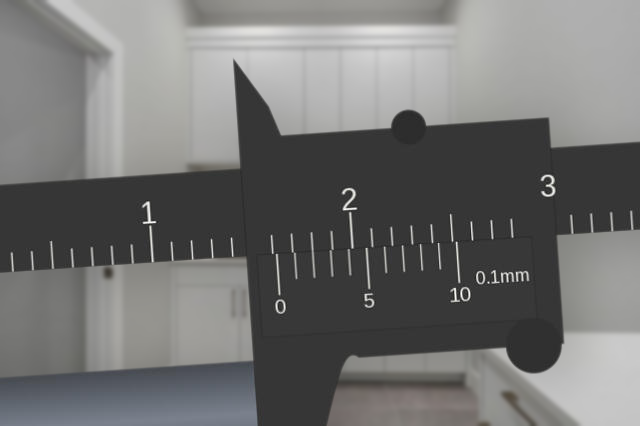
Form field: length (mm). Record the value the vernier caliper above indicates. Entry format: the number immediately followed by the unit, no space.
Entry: 16.2mm
